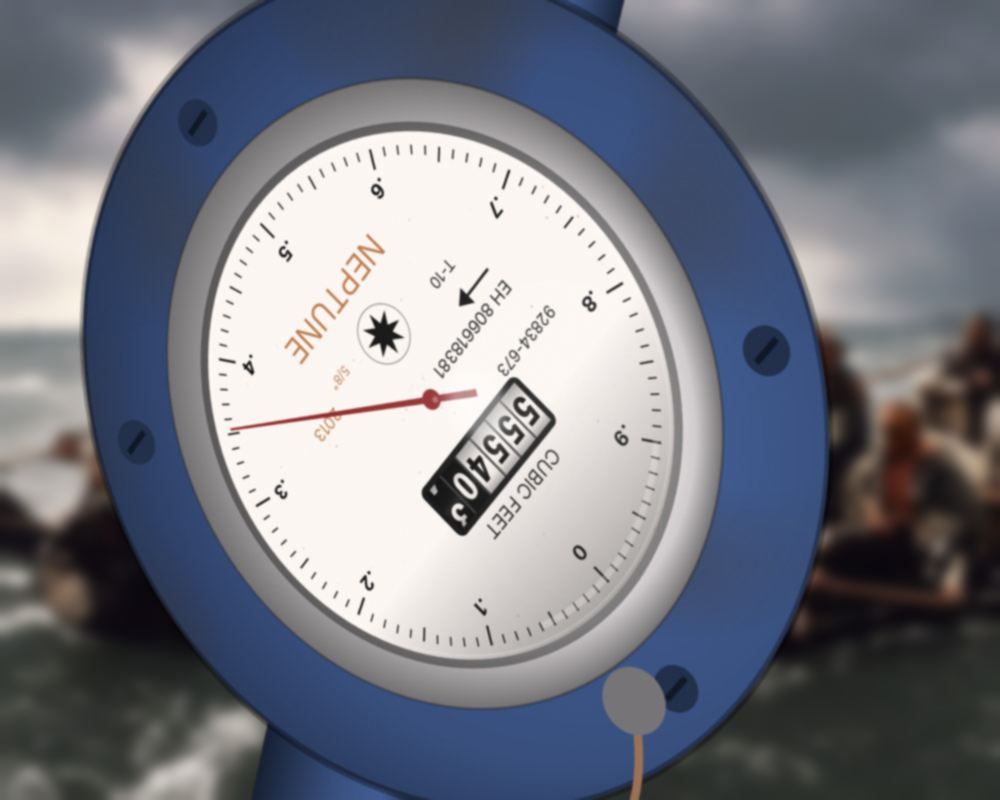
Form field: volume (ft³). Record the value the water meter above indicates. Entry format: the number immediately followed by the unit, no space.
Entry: 555403.35ft³
